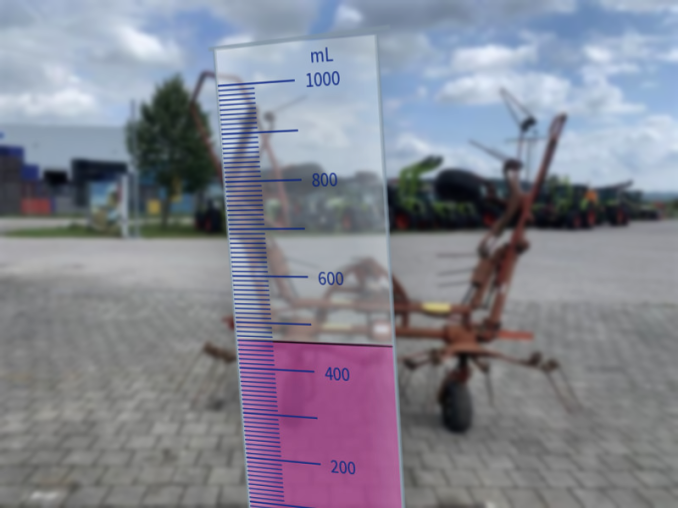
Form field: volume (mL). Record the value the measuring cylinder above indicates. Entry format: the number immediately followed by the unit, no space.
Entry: 460mL
